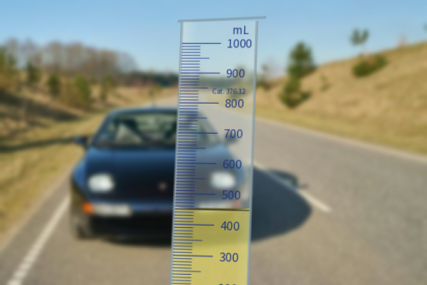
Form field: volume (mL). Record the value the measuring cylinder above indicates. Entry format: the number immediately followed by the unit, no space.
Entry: 450mL
